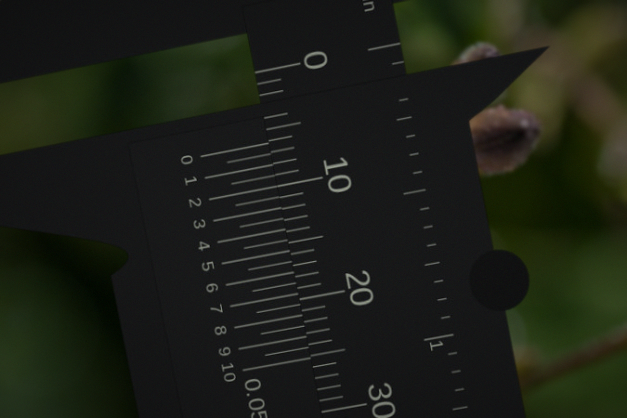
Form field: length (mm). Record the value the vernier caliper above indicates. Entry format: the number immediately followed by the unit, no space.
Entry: 6.2mm
